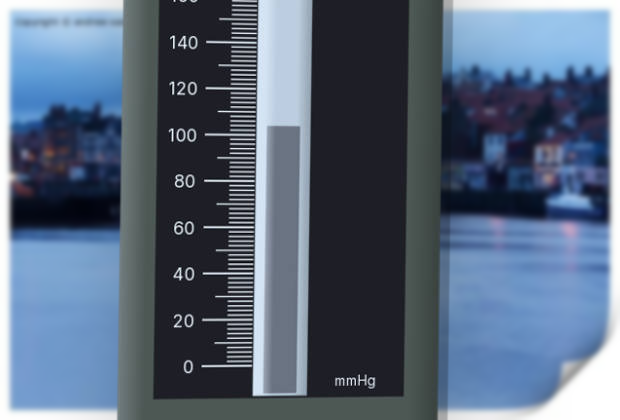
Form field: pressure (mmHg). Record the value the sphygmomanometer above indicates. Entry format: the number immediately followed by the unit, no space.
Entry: 104mmHg
